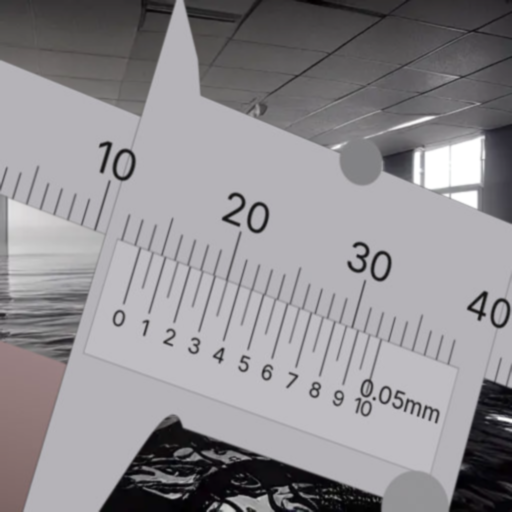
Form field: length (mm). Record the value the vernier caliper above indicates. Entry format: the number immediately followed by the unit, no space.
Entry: 13.4mm
